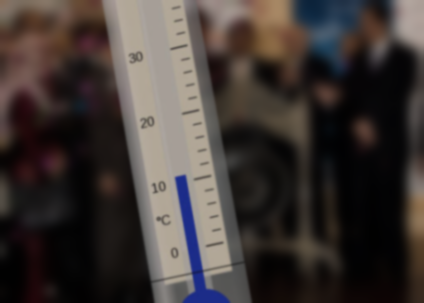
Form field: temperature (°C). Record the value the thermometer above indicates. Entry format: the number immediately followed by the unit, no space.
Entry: 11°C
